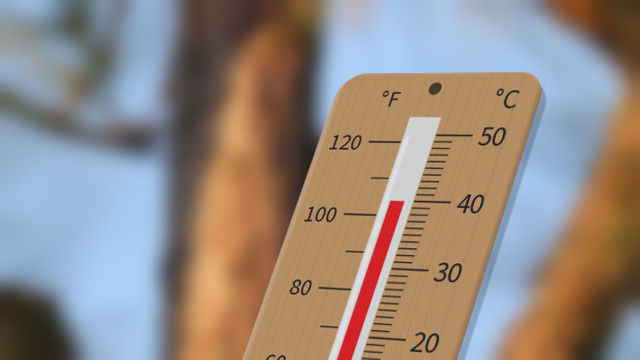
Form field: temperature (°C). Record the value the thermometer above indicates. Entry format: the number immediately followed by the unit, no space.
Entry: 40°C
